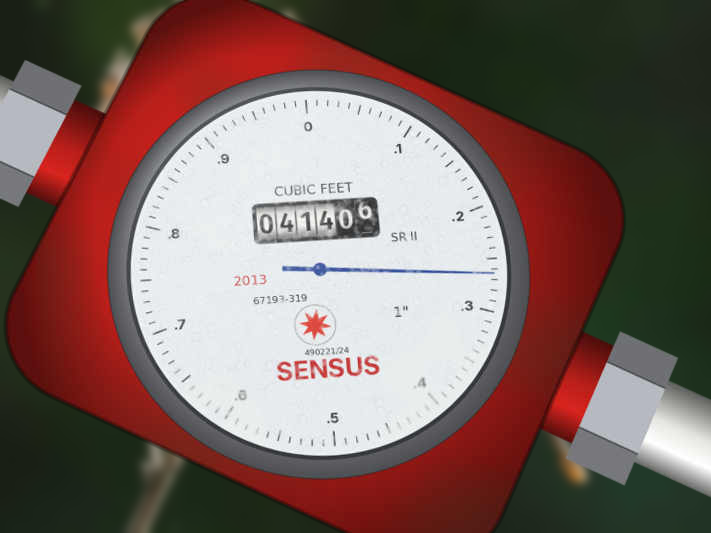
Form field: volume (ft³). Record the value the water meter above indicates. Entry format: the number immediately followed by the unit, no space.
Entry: 41406.26ft³
